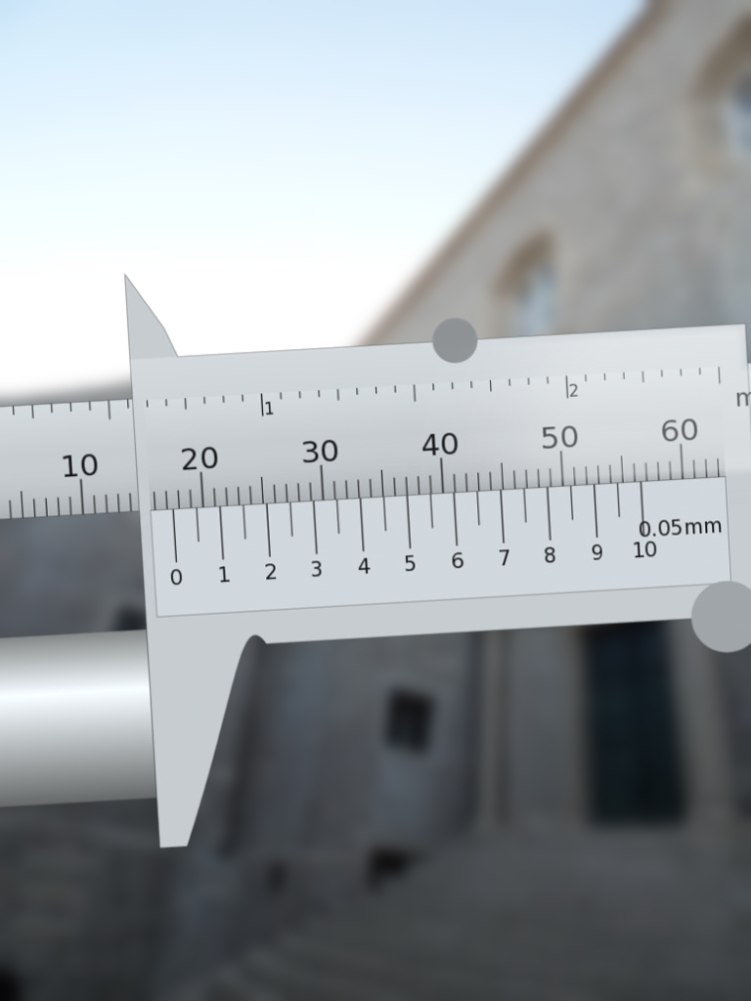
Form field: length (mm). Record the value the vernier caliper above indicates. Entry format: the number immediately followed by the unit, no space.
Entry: 17.5mm
